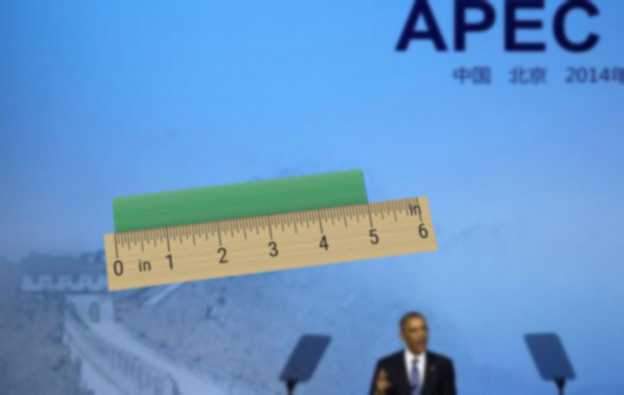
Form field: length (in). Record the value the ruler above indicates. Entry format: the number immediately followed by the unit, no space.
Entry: 5in
